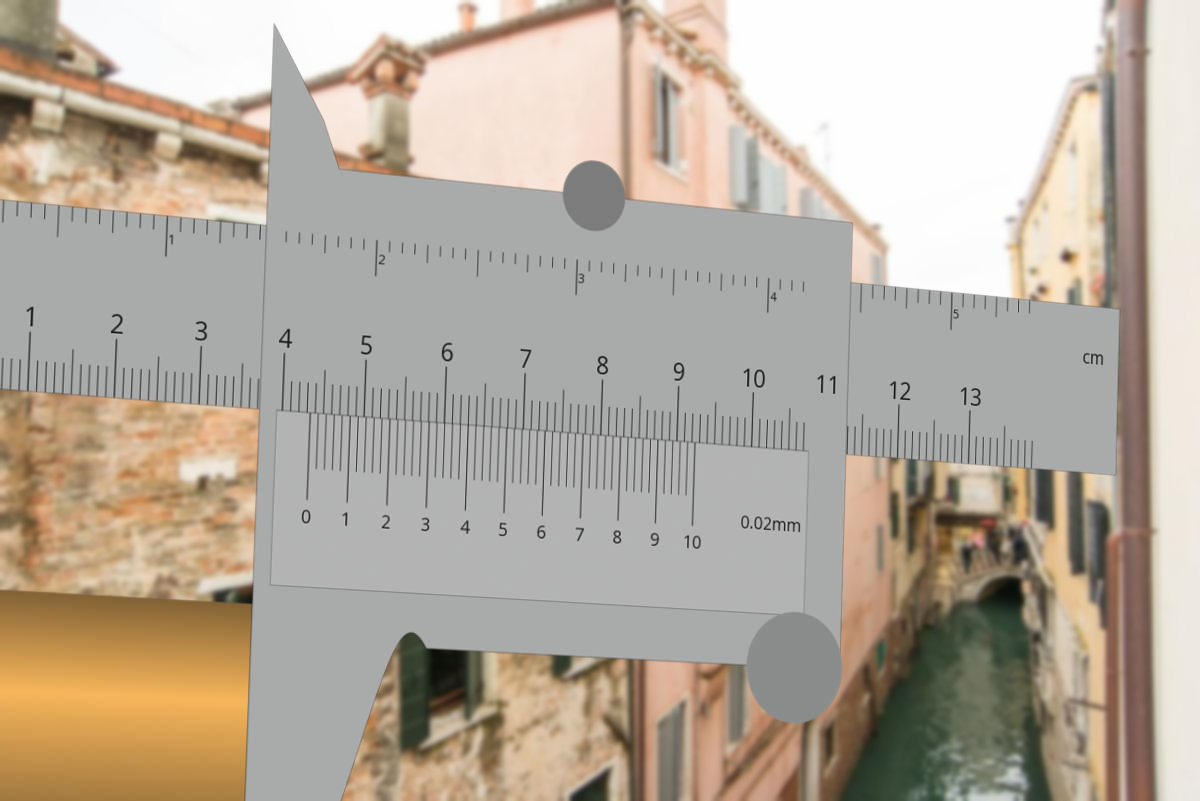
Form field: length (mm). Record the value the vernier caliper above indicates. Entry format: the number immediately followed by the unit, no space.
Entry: 43.4mm
